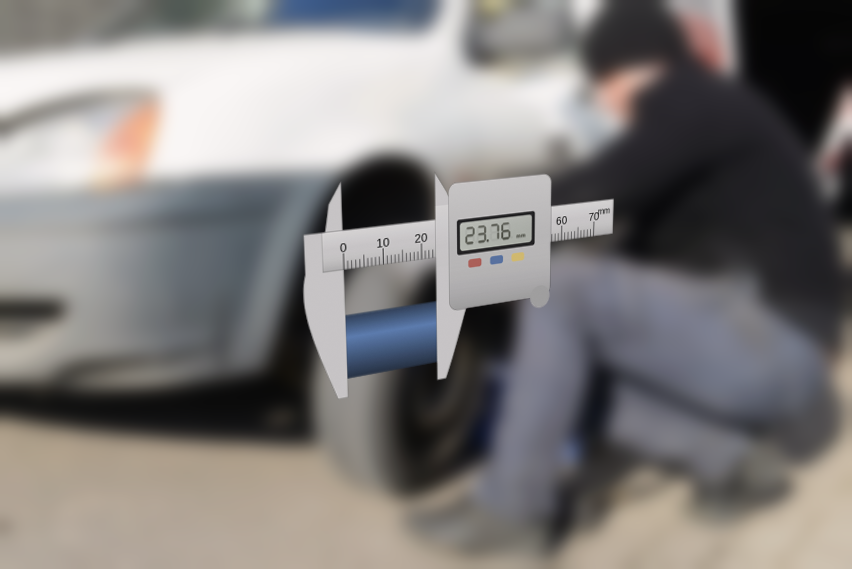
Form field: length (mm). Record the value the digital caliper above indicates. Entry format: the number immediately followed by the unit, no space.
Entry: 23.76mm
